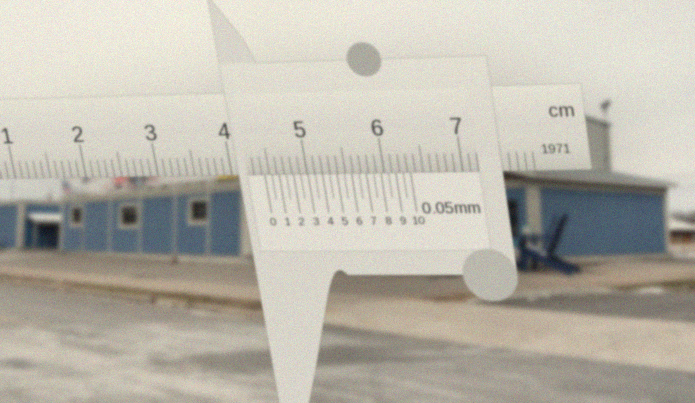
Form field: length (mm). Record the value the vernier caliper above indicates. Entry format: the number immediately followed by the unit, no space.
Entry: 44.4mm
